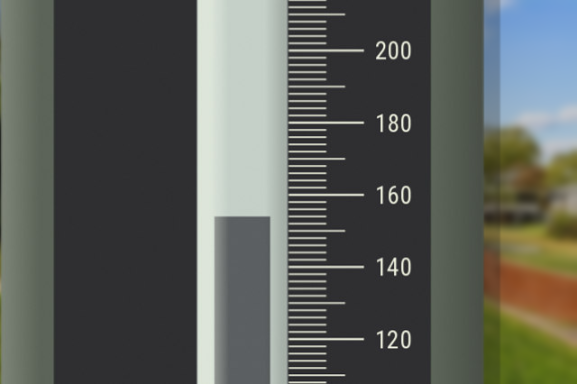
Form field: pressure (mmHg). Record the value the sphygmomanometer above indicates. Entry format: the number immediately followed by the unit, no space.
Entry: 154mmHg
